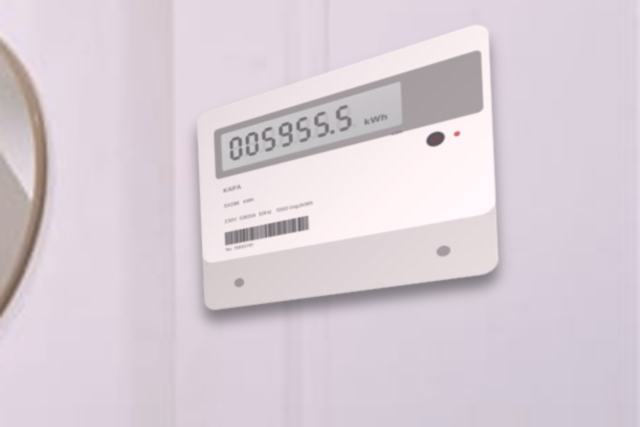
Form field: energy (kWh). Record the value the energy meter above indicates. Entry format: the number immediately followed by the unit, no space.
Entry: 5955.5kWh
